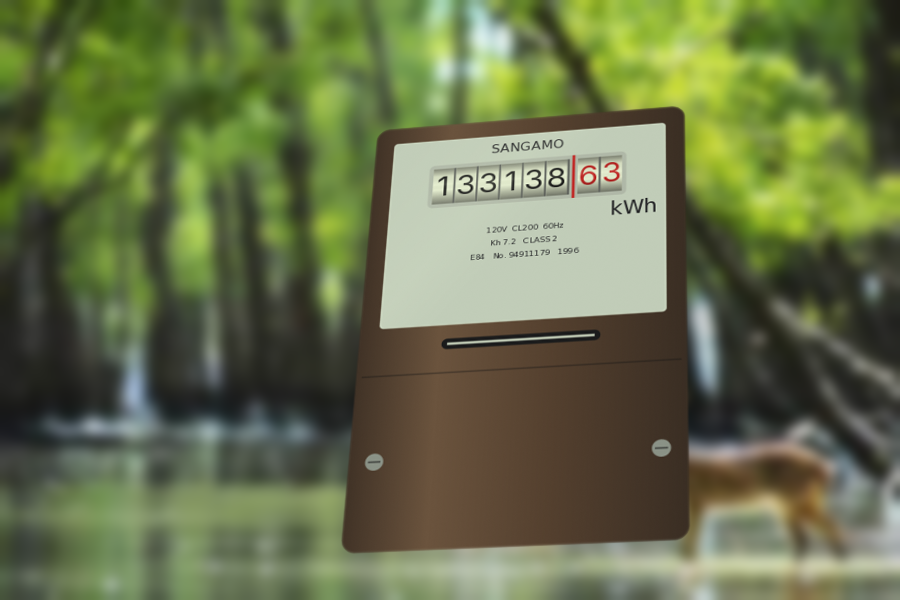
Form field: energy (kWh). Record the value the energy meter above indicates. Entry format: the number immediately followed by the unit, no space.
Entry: 133138.63kWh
